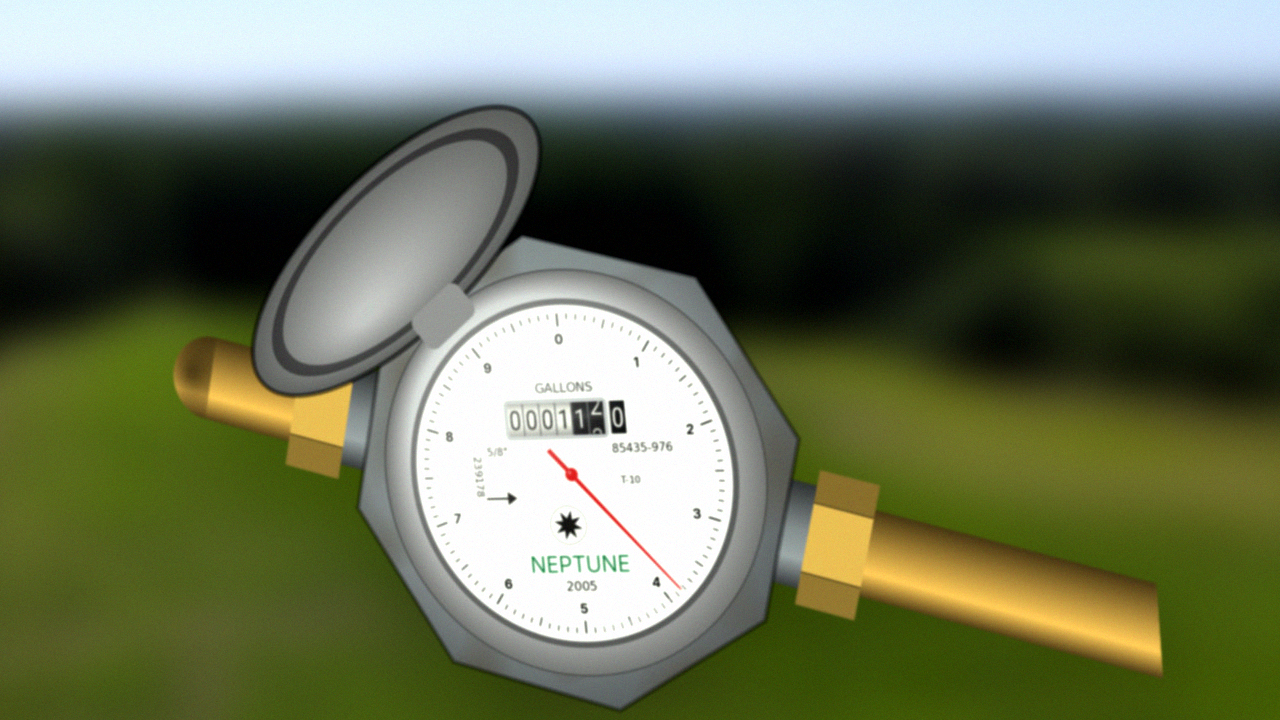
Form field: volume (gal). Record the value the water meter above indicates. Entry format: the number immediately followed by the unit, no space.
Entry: 1123.8gal
